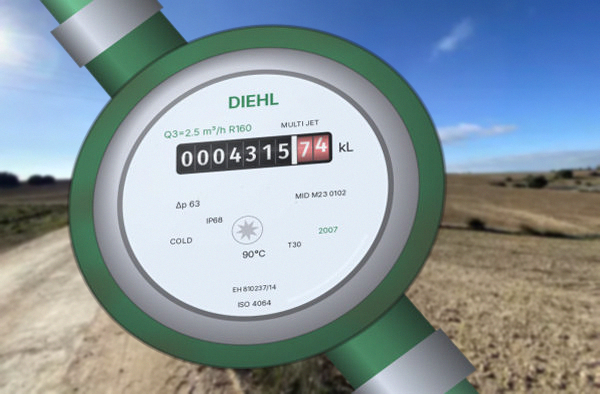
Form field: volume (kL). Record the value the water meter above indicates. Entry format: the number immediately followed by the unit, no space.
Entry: 4315.74kL
